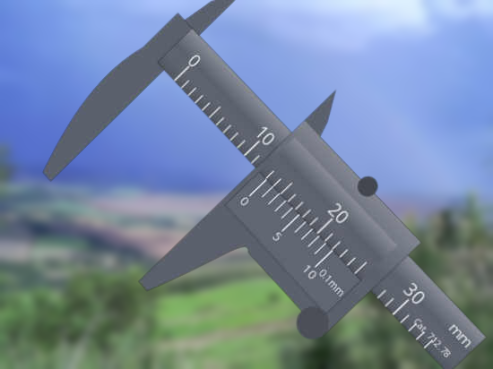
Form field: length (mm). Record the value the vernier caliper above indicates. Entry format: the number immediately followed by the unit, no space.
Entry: 13.1mm
